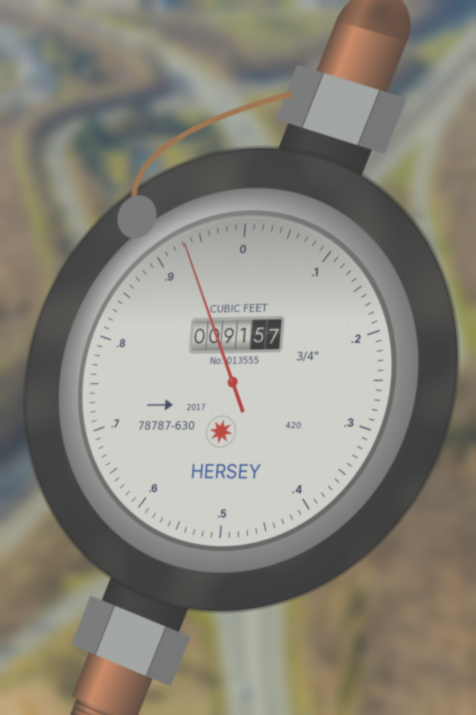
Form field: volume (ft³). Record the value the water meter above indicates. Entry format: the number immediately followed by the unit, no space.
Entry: 9156.93ft³
